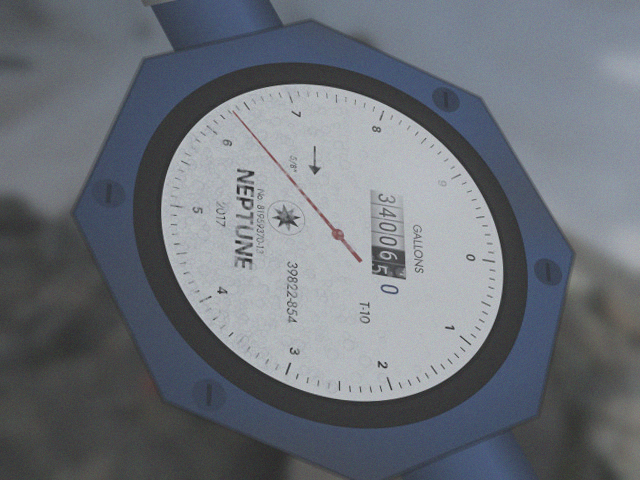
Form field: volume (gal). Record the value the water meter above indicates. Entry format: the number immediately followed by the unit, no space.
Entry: 3400646.3gal
